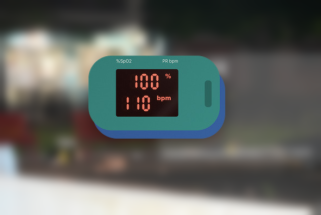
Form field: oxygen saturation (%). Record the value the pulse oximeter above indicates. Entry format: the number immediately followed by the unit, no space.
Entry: 100%
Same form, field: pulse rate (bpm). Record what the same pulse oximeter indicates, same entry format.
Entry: 110bpm
